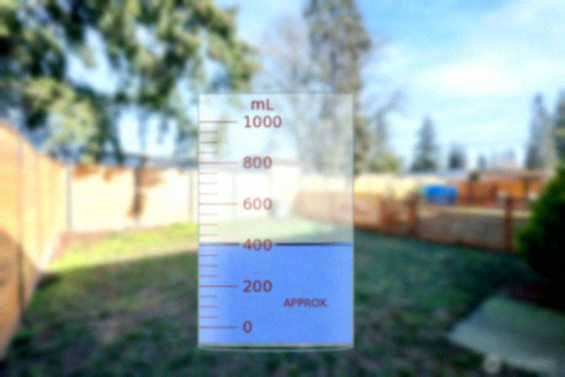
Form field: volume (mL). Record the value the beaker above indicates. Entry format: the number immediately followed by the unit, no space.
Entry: 400mL
